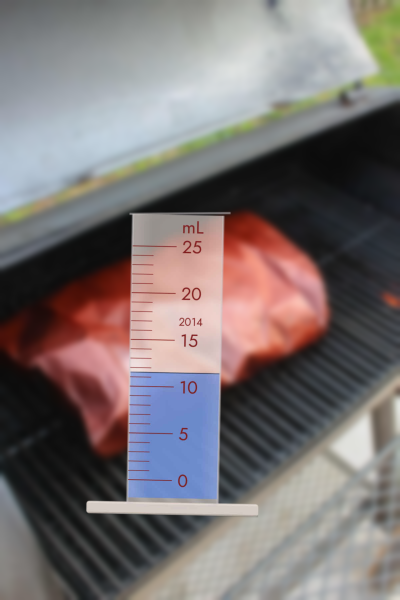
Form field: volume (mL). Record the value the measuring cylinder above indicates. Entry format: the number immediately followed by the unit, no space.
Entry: 11.5mL
